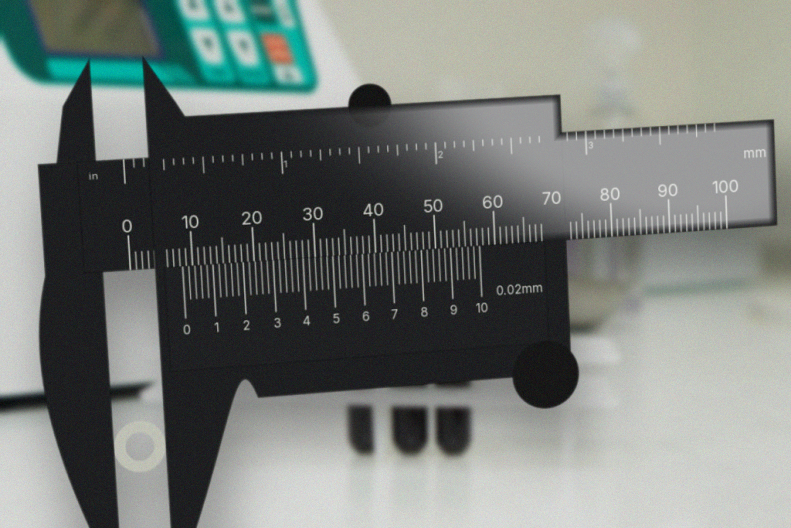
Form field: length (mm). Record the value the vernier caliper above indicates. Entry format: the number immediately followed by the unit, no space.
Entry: 8.4mm
